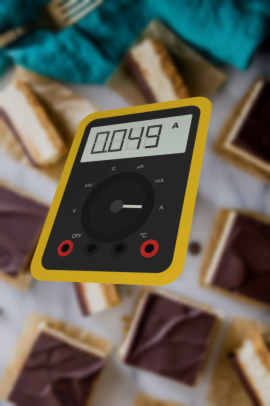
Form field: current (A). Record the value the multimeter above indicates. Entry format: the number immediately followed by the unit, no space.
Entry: 0.049A
